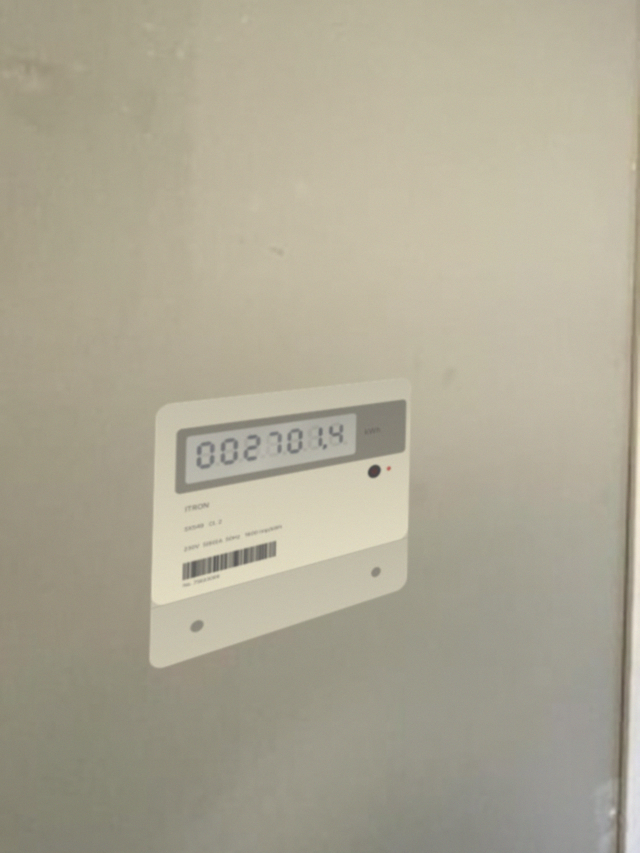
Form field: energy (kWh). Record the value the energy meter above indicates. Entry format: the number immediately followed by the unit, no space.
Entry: 2701.4kWh
